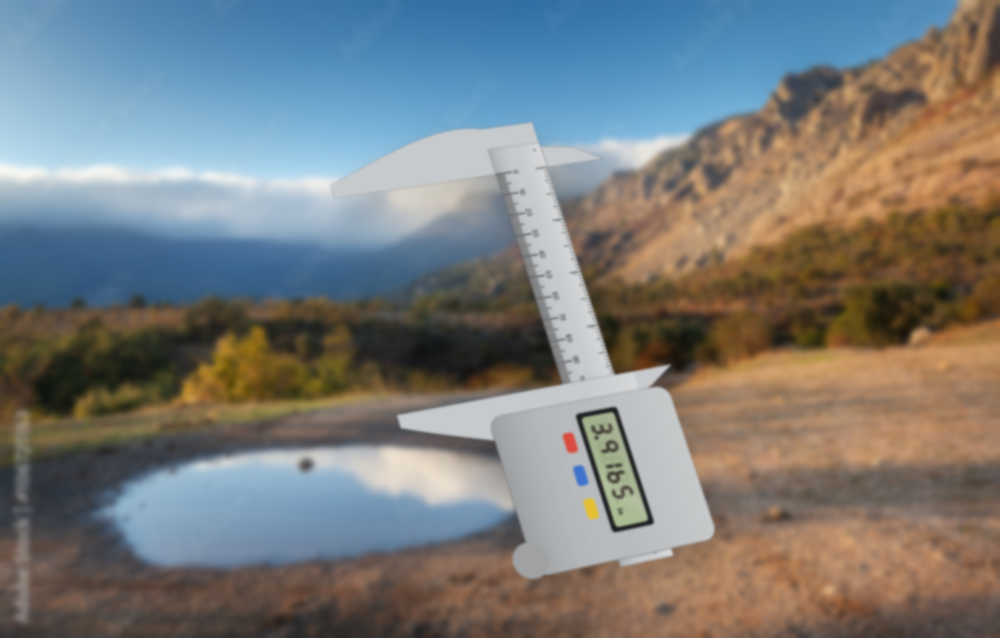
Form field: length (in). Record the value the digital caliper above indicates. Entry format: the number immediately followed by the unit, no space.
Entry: 3.9165in
